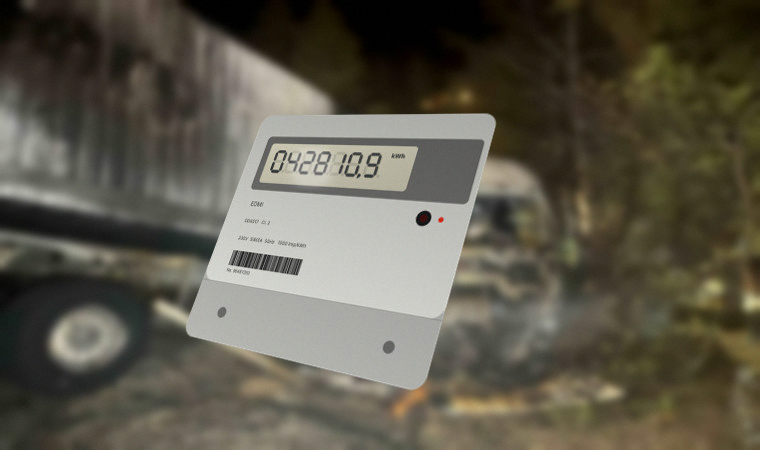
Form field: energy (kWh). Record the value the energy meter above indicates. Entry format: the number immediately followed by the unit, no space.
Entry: 42810.9kWh
